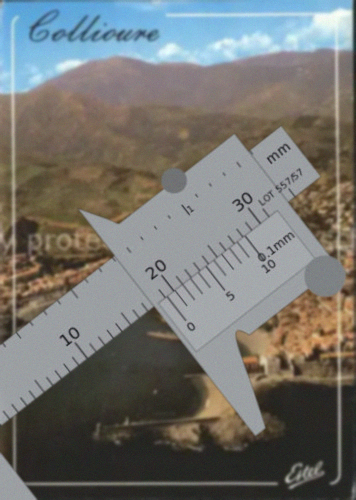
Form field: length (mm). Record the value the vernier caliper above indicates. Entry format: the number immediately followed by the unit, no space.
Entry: 19.2mm
